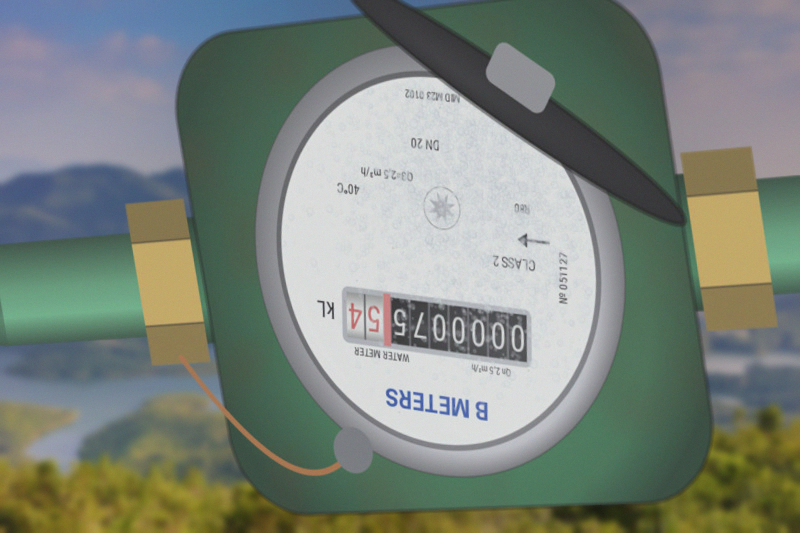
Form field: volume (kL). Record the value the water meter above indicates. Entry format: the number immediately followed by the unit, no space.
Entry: 75.54kL
